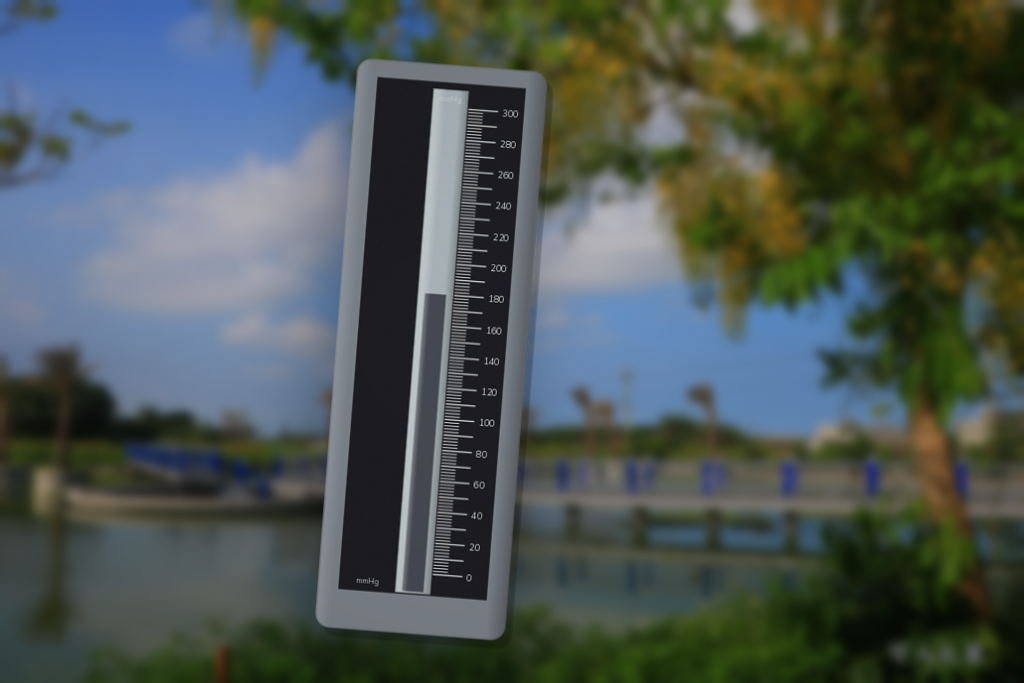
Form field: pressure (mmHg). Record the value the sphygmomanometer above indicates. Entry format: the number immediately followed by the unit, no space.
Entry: 180mmHg
